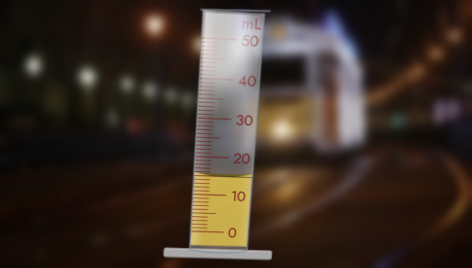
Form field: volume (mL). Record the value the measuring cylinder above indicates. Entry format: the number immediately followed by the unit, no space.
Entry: 15mL
